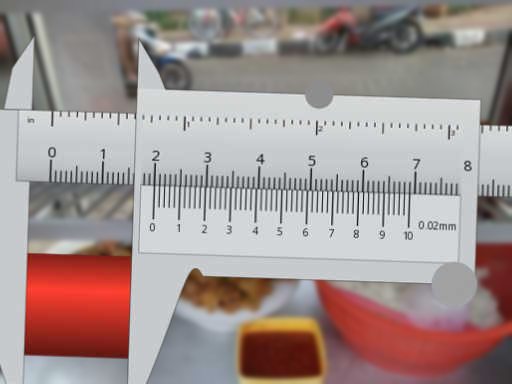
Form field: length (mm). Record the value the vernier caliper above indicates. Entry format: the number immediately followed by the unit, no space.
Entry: 20.0mm
